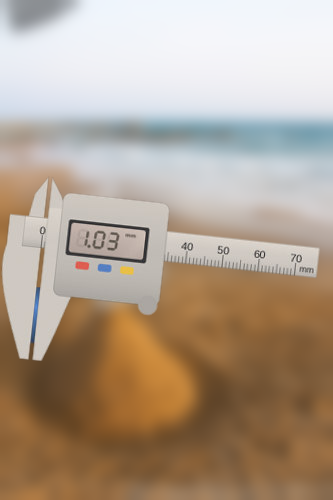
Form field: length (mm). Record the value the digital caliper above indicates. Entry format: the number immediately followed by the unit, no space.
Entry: 1.03mm
